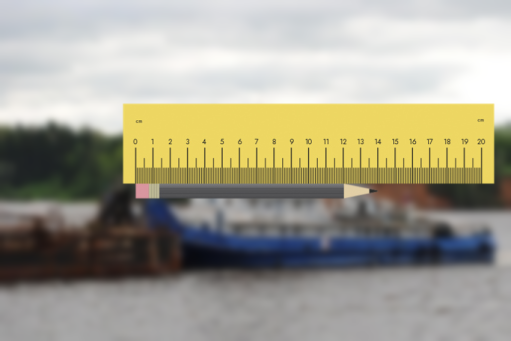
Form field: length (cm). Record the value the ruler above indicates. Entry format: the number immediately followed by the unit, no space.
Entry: 14cm
